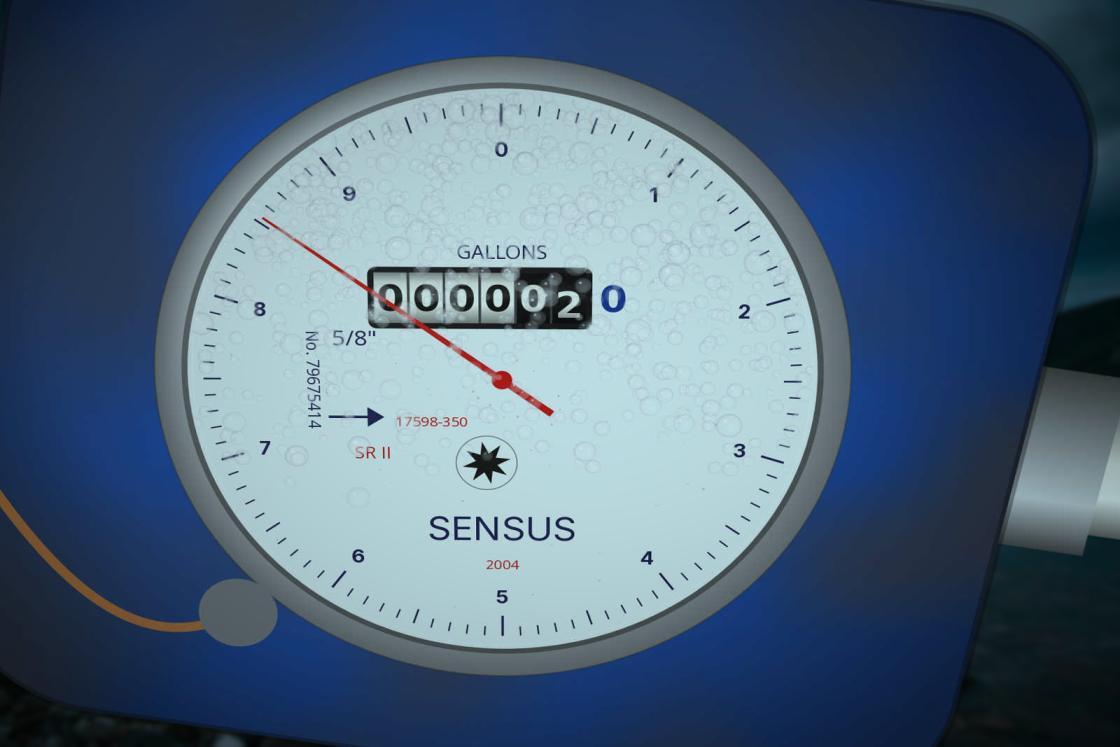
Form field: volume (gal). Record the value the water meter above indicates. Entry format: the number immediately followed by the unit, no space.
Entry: 18.5gal
